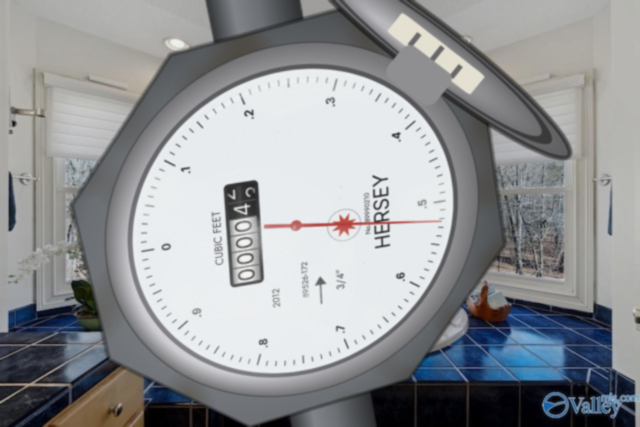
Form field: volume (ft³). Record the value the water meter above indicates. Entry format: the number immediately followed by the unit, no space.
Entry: 42.52ft³
